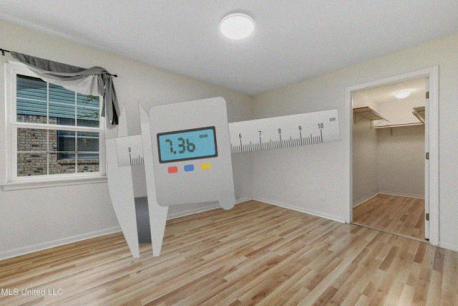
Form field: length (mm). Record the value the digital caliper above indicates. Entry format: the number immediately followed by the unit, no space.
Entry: 7.36mm
